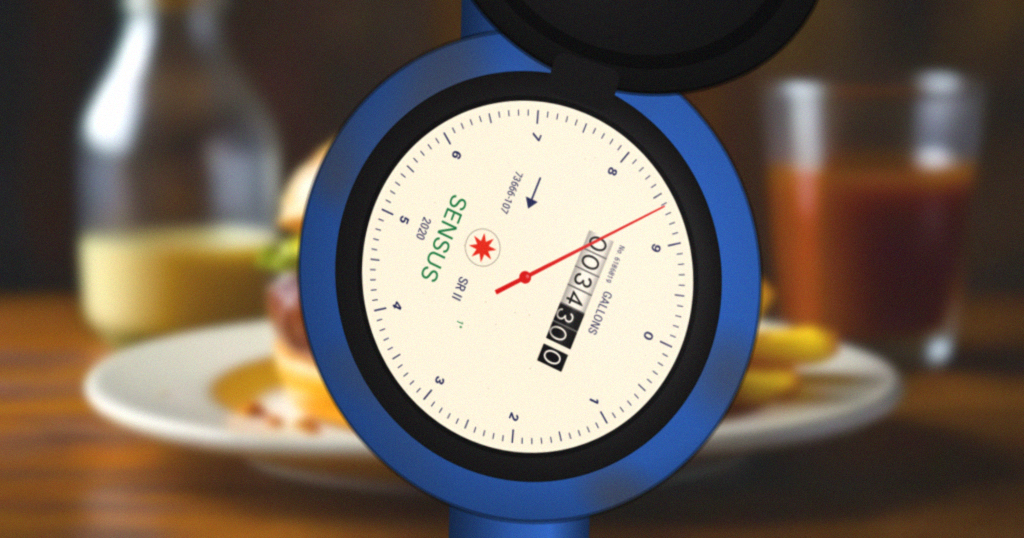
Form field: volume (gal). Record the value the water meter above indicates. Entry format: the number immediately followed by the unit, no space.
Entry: 34298.6gal
